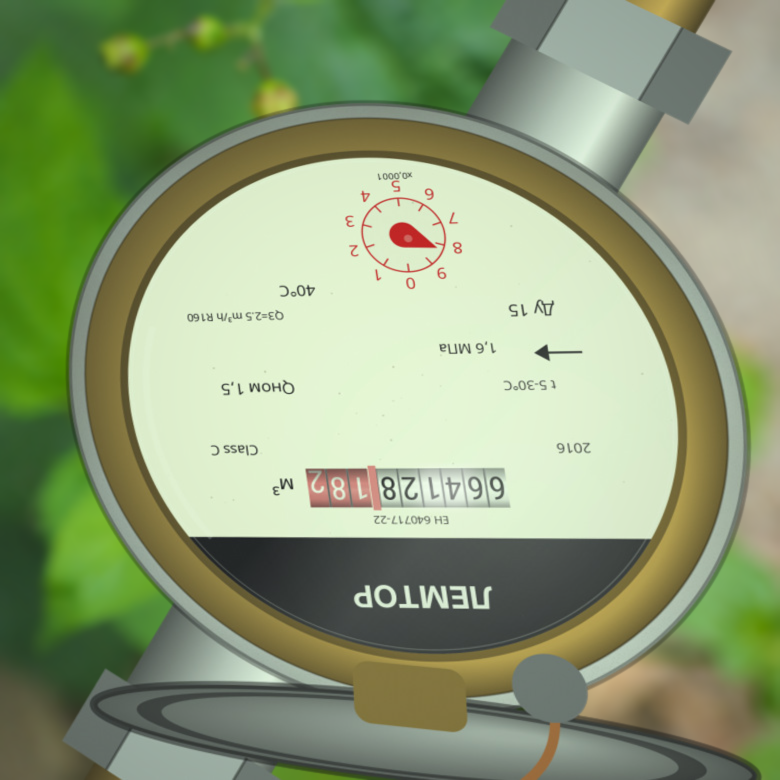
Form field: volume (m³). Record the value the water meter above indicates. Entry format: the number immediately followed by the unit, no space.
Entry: 664128.1818m³
